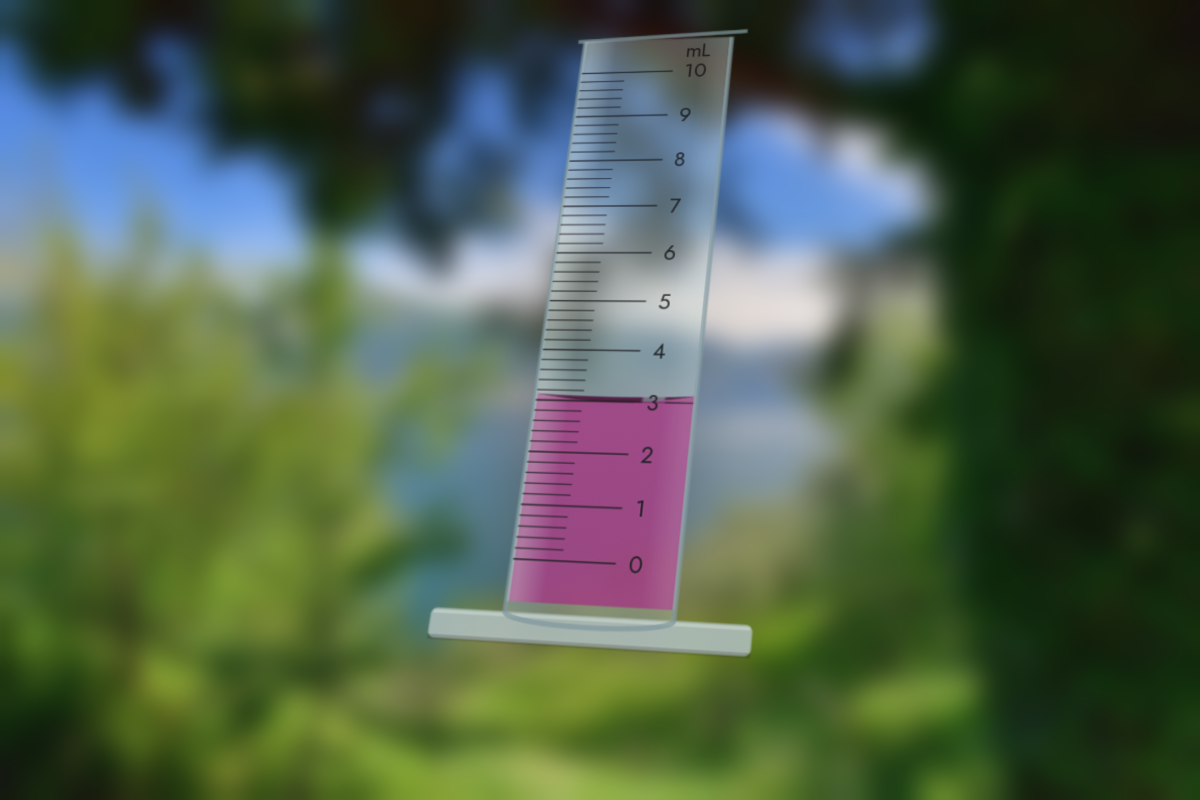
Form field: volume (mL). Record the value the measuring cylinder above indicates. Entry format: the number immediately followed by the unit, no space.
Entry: 3mL
